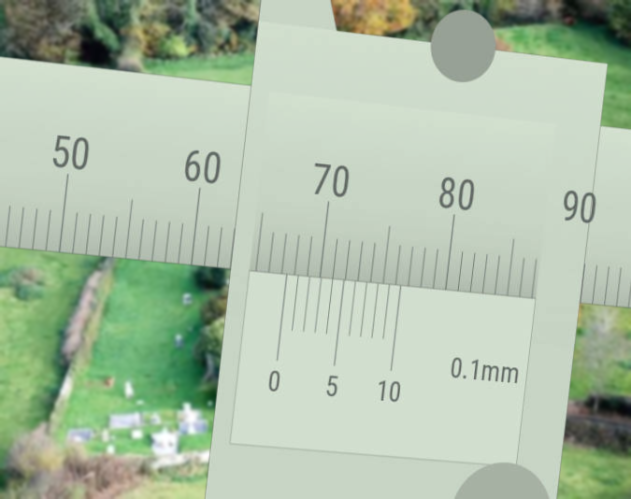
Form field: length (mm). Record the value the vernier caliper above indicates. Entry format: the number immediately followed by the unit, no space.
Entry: 67.4mm
